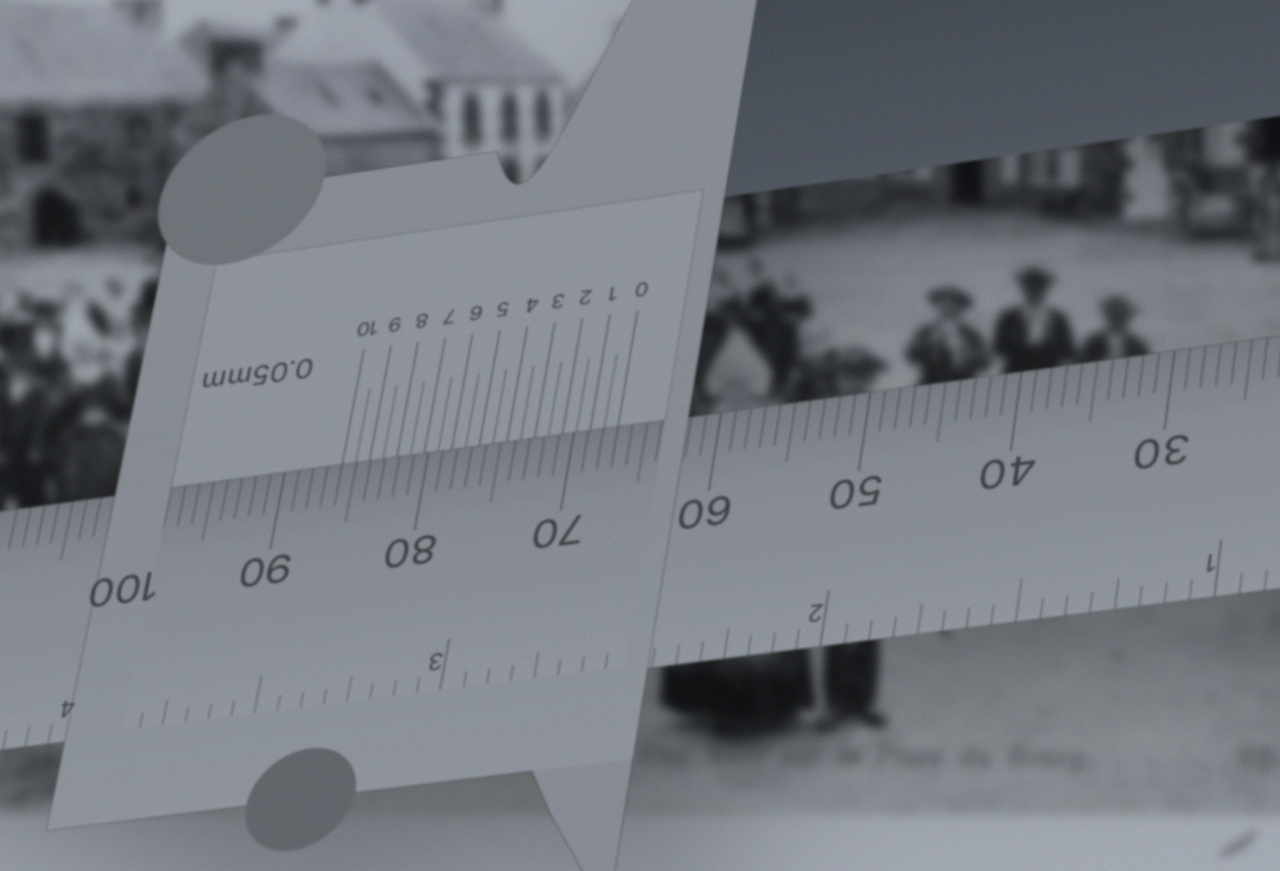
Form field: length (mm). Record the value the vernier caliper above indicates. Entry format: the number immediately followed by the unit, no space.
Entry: 67.0mm
